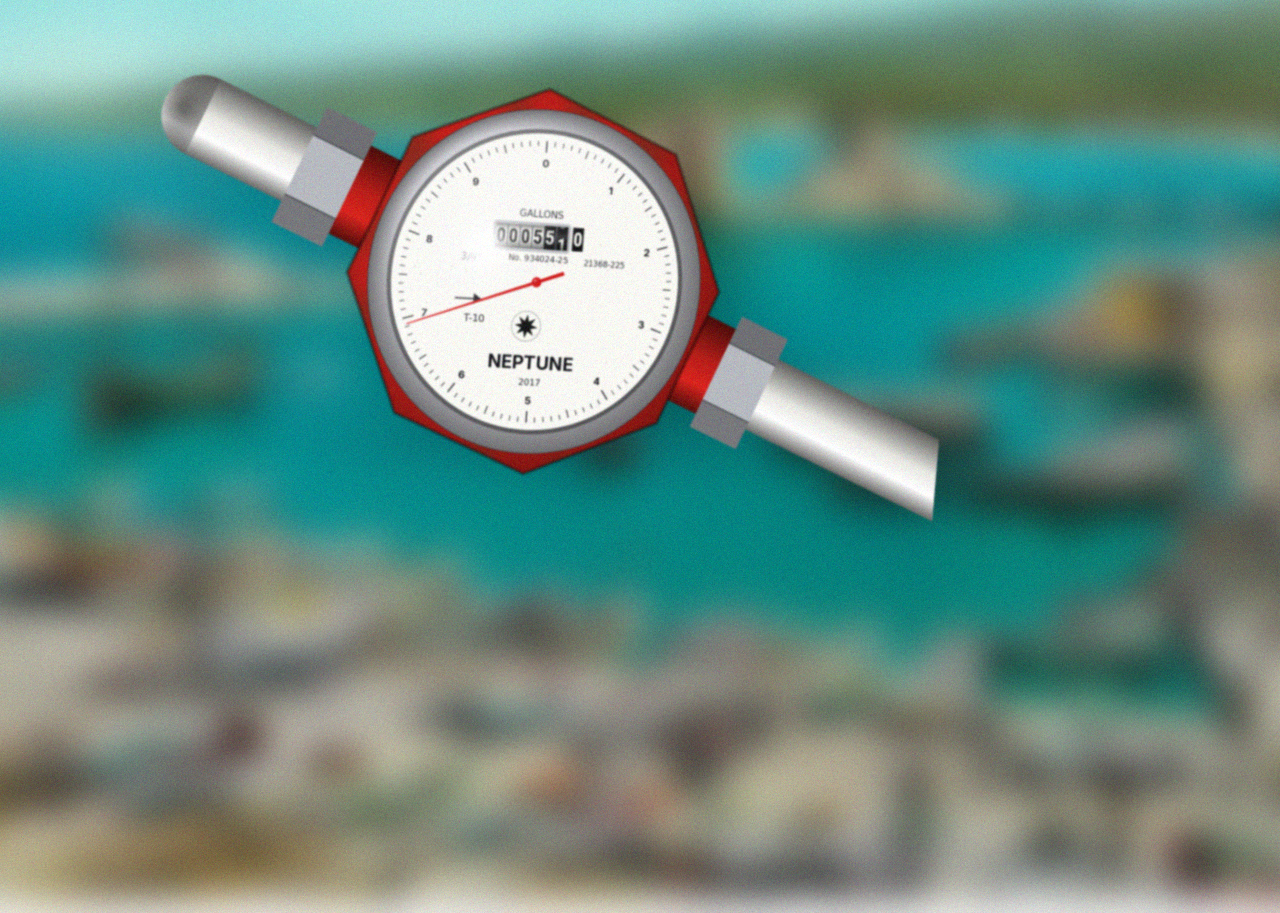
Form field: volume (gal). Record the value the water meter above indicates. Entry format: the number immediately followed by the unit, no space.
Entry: 5506.9gal
